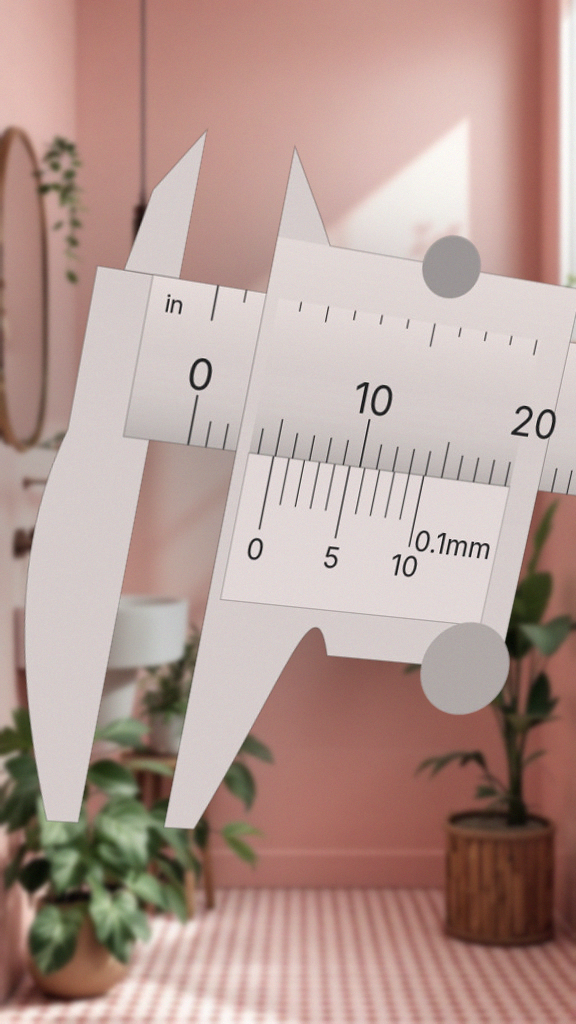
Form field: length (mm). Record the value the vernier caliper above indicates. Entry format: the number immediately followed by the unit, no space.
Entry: 4.9mm
